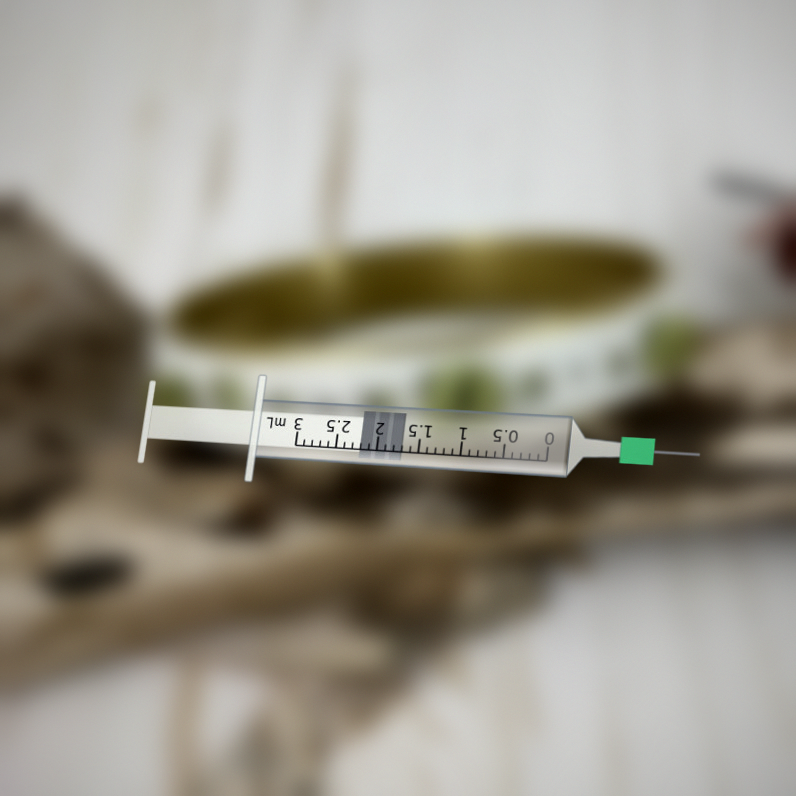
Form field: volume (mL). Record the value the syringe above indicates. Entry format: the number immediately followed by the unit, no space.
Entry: 1.7mL
